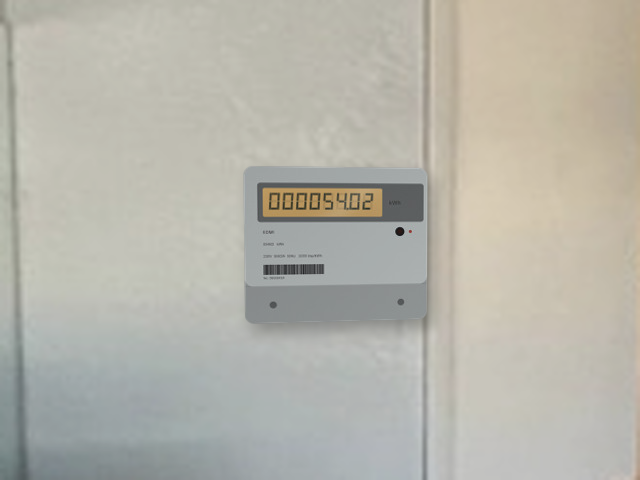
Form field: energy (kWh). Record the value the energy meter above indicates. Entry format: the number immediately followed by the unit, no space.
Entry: 54.02kWh
